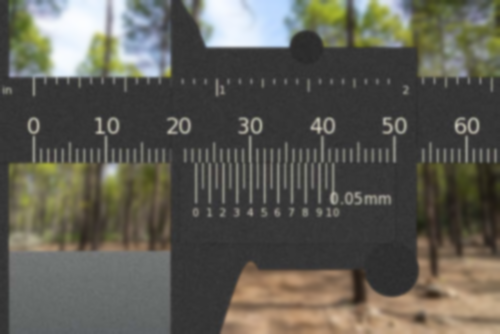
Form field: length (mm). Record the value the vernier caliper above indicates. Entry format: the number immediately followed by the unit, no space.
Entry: 22.5mm
